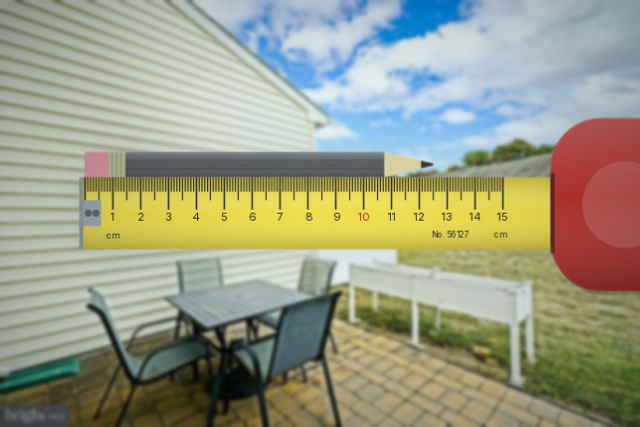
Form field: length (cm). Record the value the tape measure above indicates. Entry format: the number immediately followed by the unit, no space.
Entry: 12.5cm
